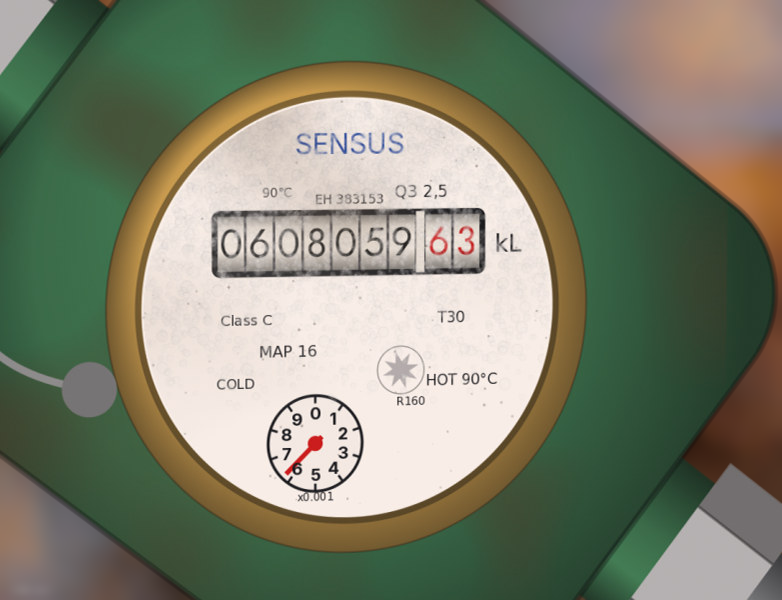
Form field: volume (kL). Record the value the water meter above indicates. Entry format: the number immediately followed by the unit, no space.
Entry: 608059.636kL
